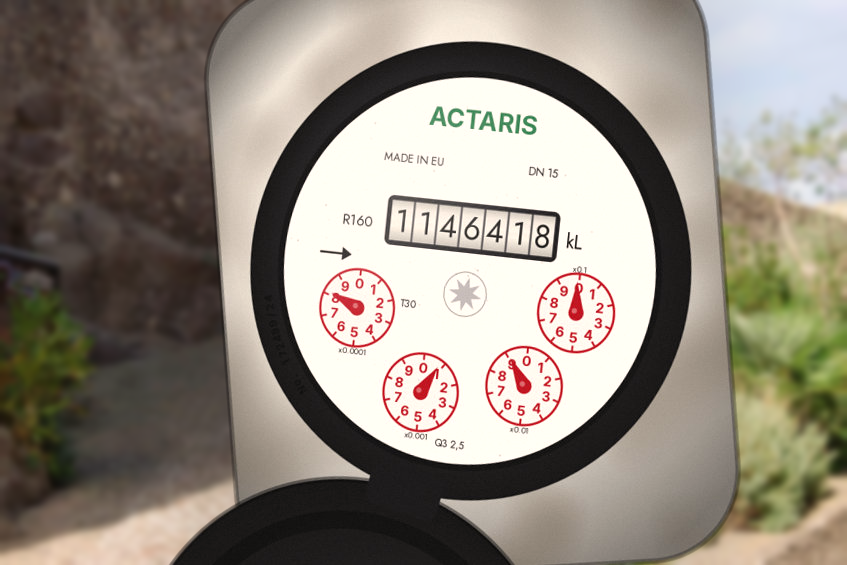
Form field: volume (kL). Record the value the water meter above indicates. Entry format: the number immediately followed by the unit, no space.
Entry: 1146417.9908kL
